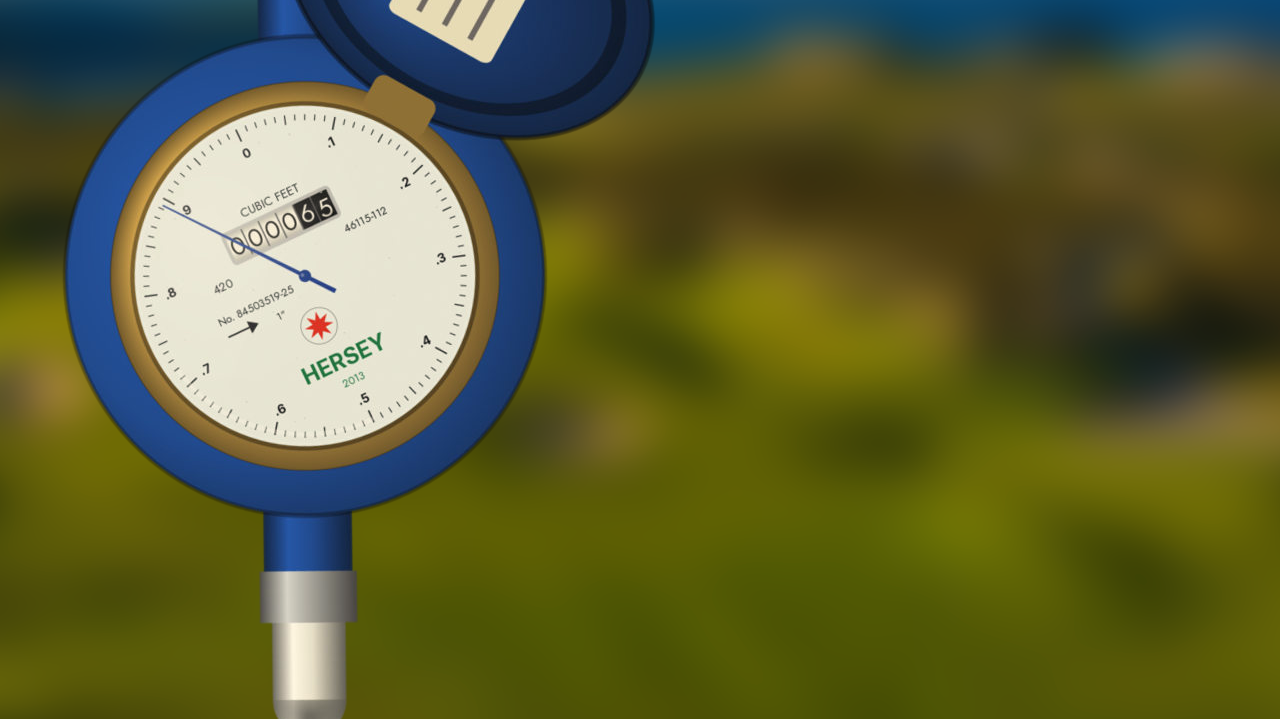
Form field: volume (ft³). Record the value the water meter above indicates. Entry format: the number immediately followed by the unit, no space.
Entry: 64.89ft³
